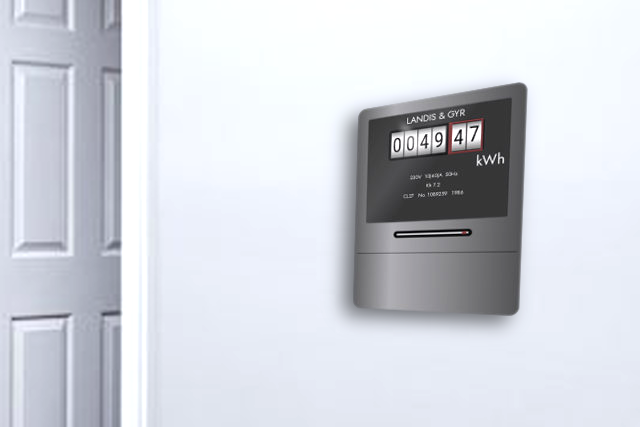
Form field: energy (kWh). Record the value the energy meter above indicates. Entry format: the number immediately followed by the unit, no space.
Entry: 49.47kWh
